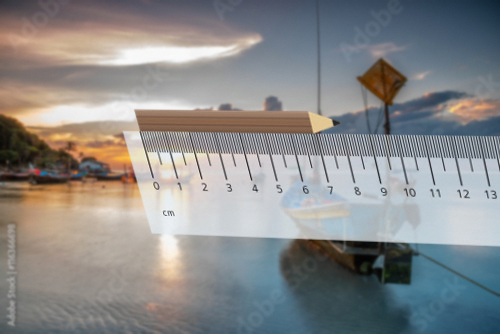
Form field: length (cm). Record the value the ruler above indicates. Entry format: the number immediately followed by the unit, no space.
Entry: 8cm
